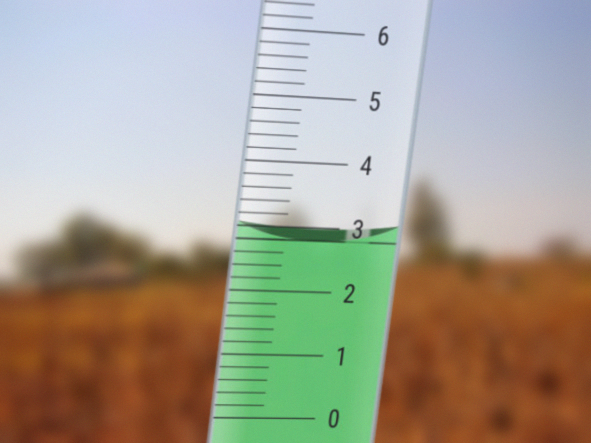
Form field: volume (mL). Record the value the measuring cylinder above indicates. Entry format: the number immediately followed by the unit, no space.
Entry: 2.8mL
